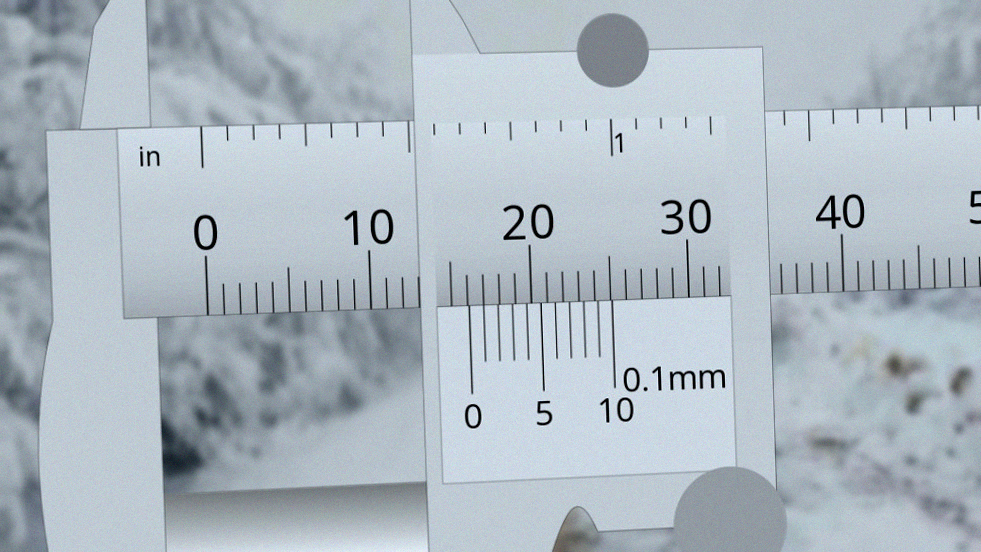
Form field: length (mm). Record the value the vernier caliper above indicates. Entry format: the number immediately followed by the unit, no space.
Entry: 16.1mm
